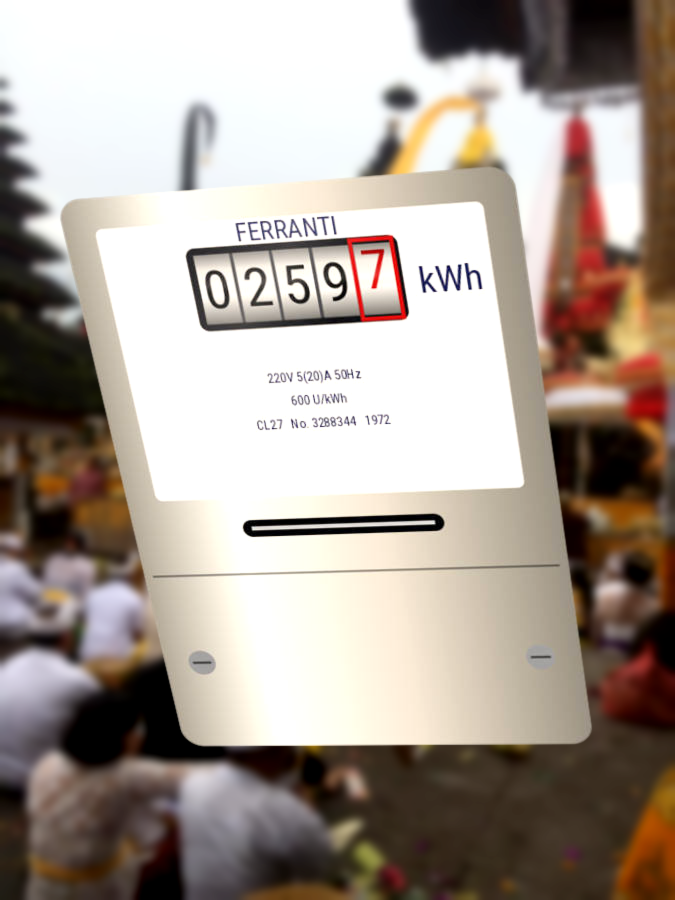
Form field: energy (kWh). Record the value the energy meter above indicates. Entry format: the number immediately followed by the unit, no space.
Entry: 259.7kWh
